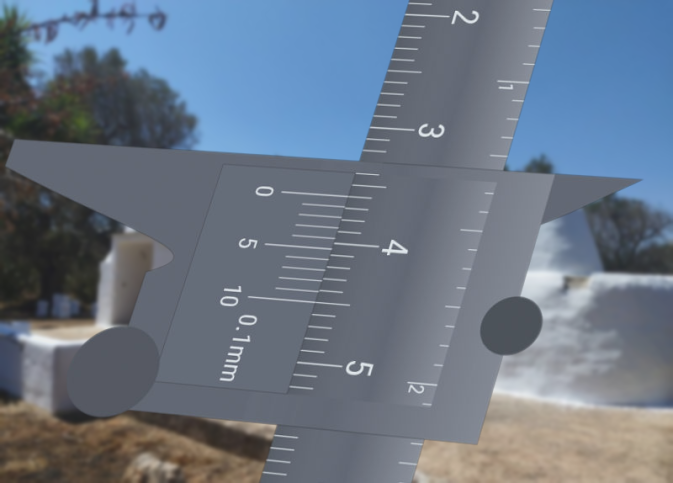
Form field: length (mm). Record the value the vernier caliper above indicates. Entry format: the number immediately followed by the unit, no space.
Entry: 36.0mm
